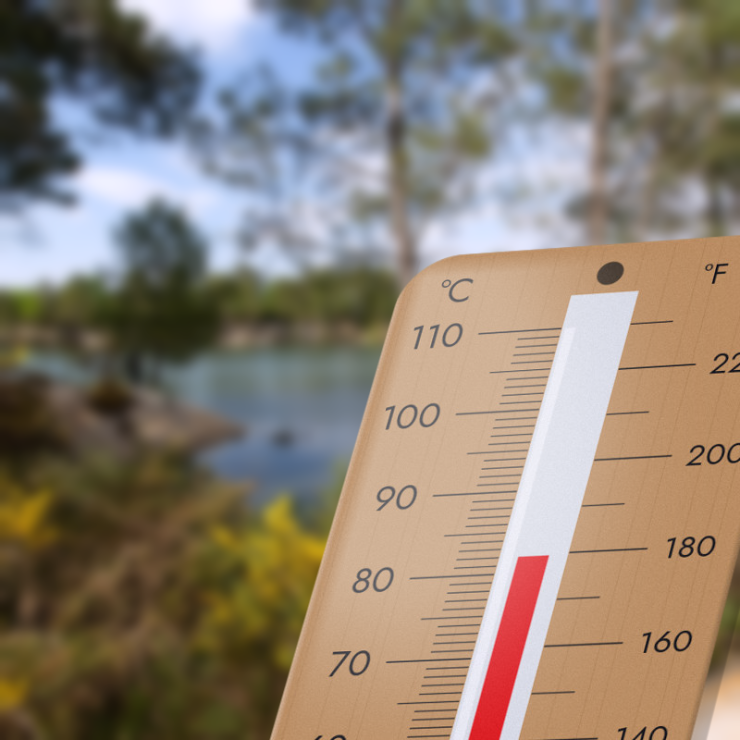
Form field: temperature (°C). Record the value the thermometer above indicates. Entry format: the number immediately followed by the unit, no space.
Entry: 82°C
